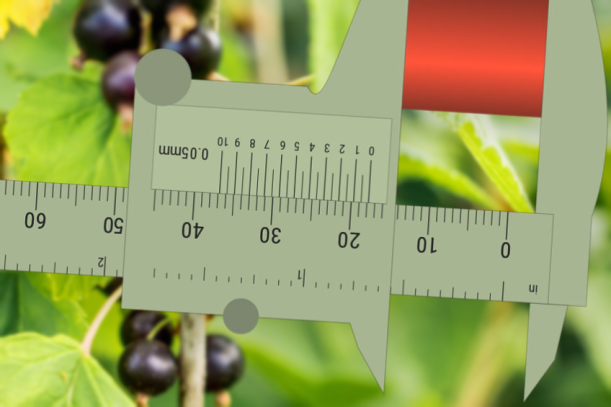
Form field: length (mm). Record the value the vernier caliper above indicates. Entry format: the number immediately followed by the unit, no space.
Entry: 17.8mm
